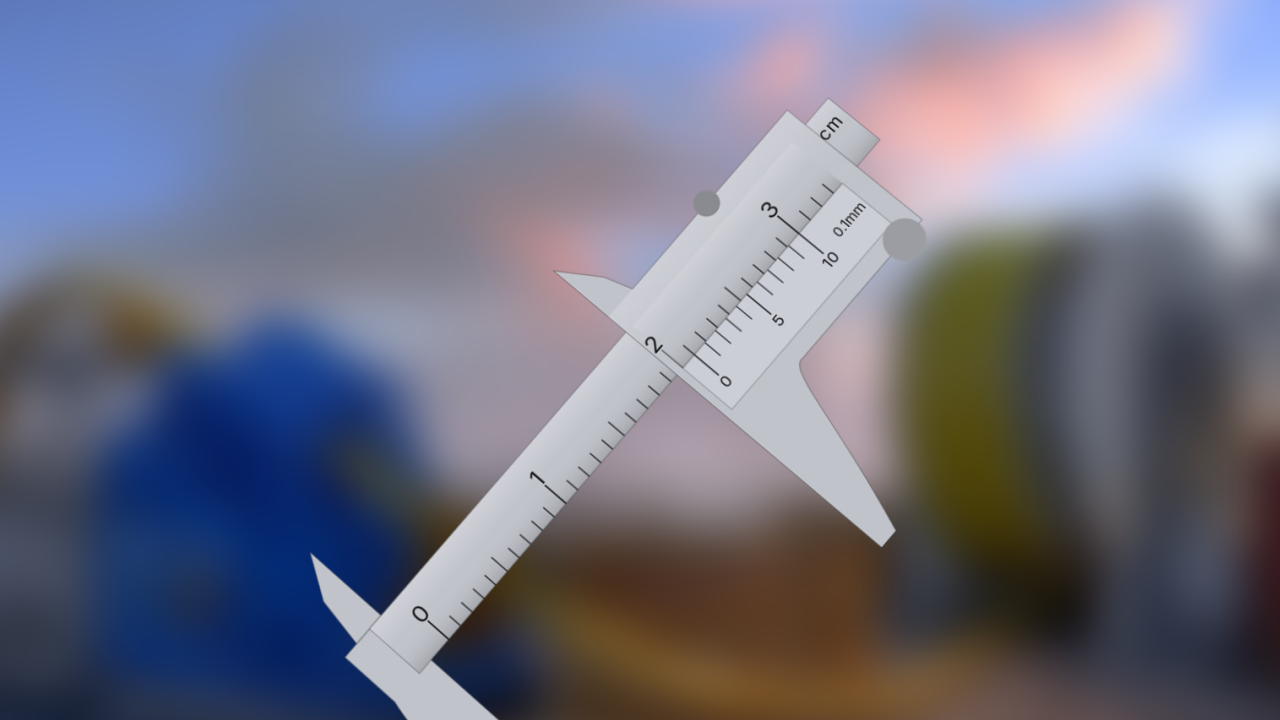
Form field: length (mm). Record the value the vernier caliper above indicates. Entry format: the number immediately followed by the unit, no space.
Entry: 21.0mm
